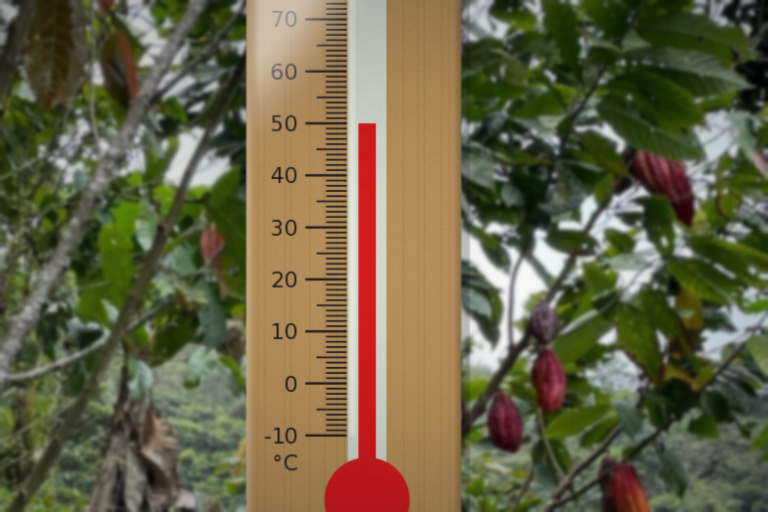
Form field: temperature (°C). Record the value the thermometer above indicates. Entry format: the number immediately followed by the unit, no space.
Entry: 50°C
